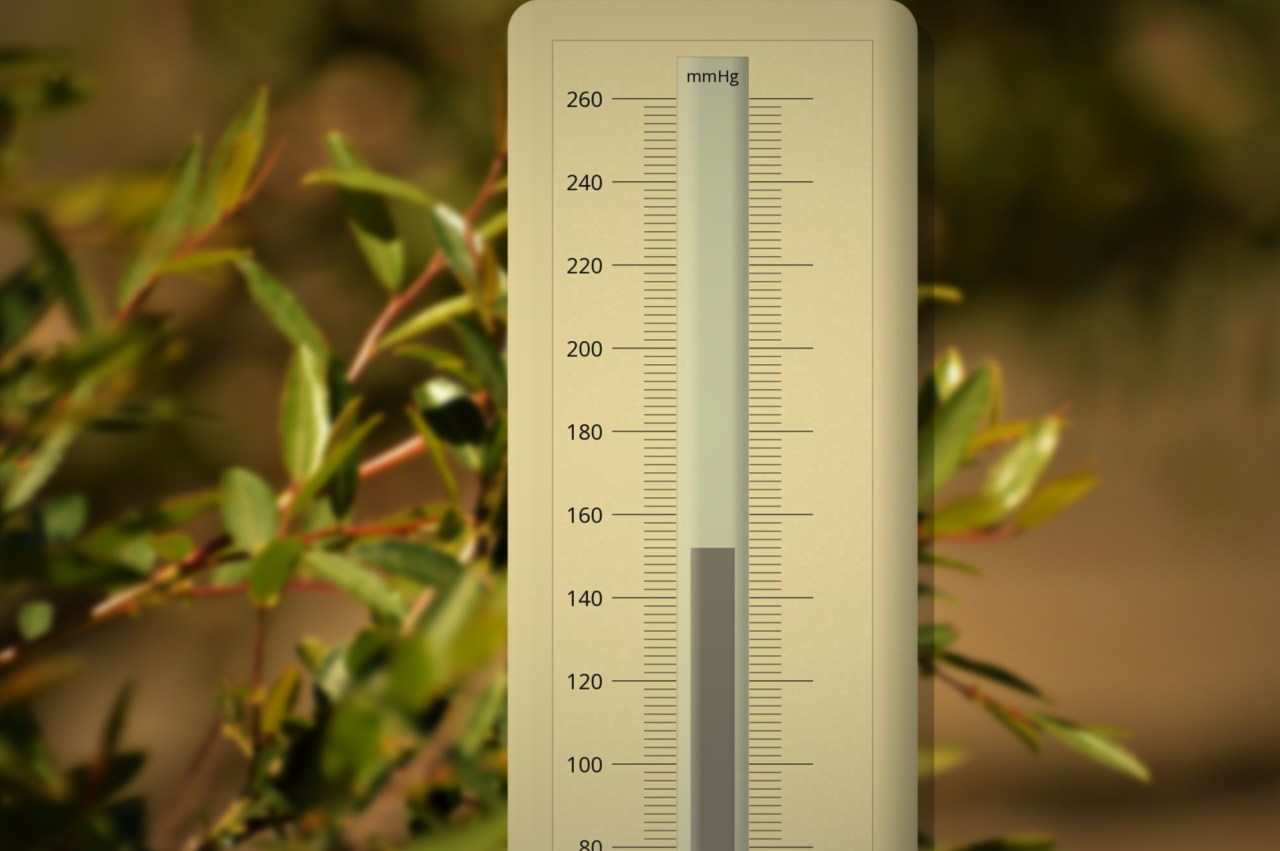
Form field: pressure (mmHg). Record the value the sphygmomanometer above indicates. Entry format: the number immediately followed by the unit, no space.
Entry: 152mmHg
